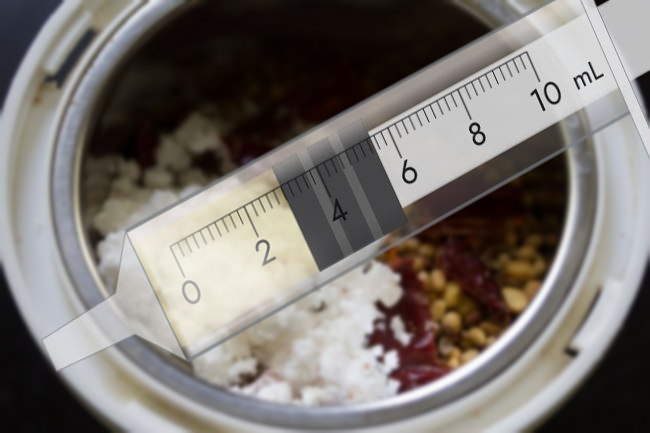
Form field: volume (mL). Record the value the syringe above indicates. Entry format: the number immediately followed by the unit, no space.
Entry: 3mL
